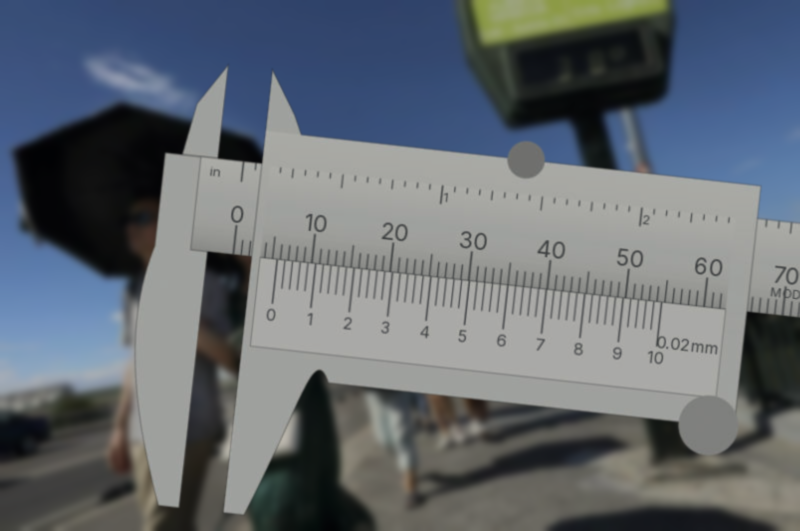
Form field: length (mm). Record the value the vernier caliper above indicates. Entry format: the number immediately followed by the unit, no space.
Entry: 5.6mm
